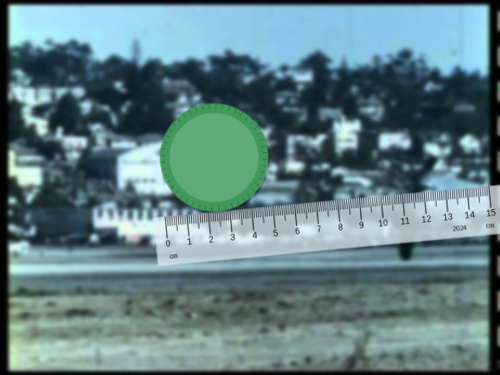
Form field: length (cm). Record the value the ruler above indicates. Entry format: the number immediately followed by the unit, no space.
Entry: 5cm
